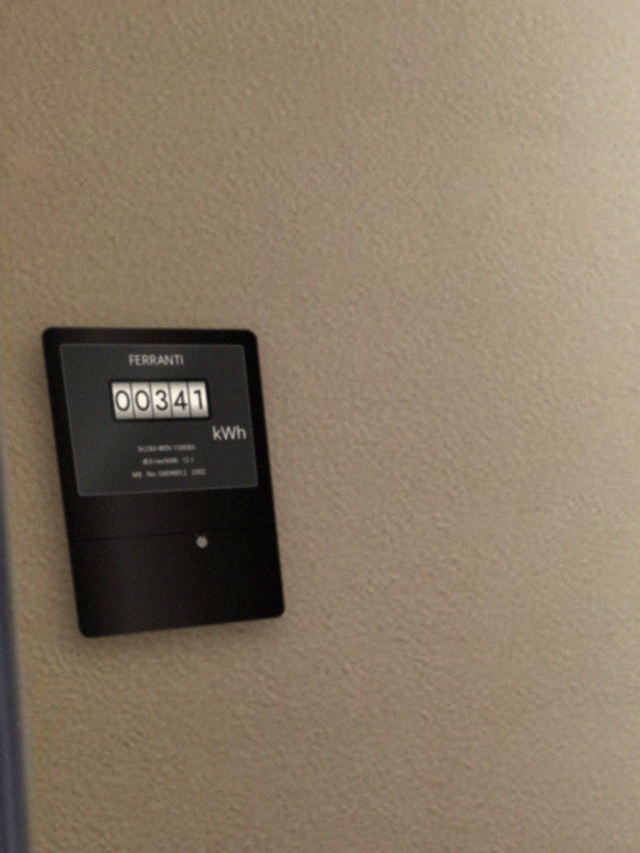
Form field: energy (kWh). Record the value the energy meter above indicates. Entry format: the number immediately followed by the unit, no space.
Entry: 341kWh
